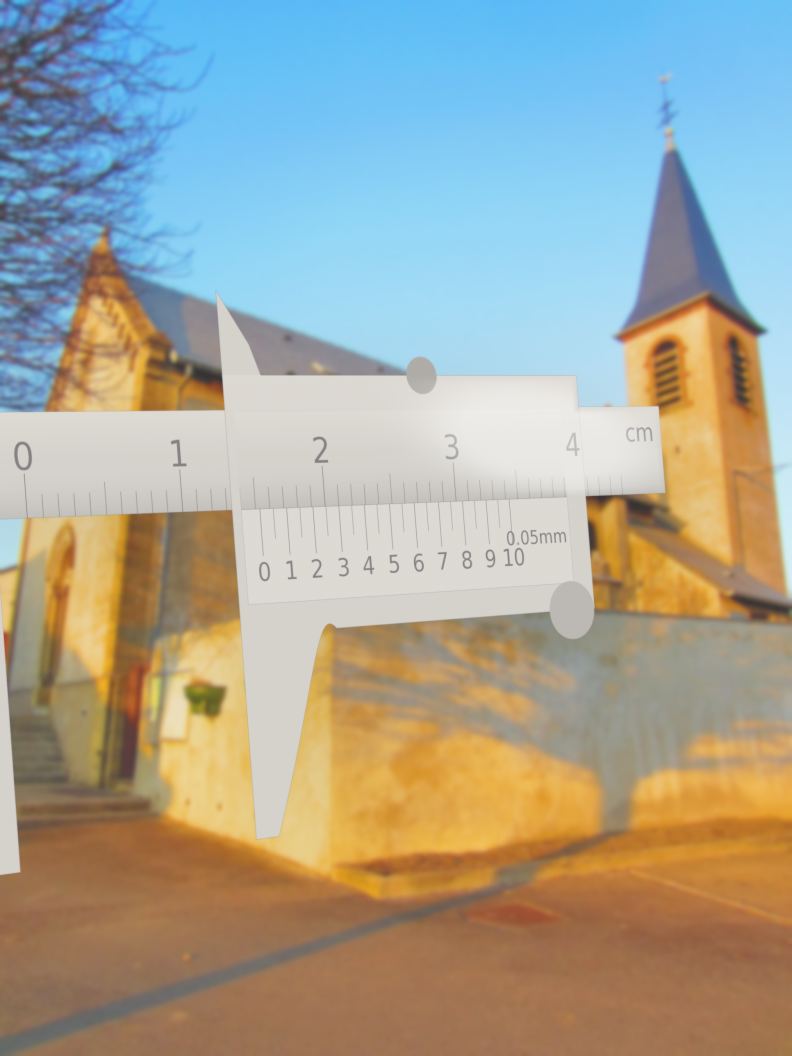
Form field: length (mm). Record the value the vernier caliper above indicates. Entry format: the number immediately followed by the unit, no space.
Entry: 15.3mm
